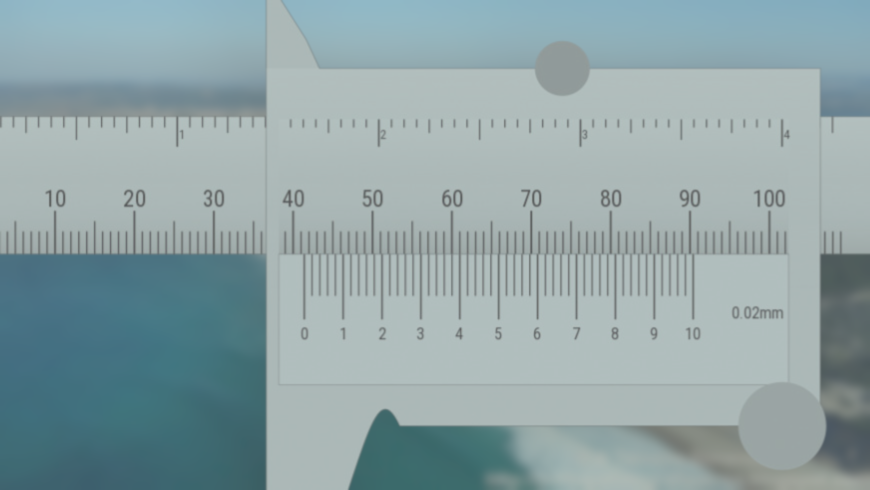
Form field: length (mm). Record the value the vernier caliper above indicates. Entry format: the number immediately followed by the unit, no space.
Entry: 41.4mm
